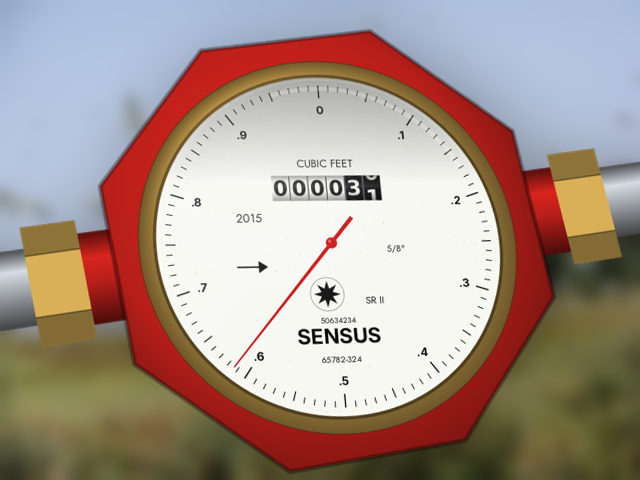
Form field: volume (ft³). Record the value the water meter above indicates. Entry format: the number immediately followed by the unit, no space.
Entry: 30.61ft³
